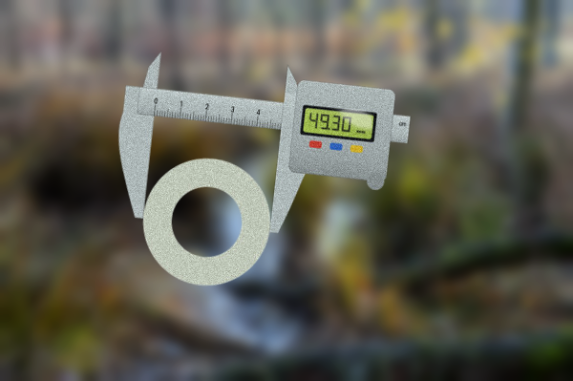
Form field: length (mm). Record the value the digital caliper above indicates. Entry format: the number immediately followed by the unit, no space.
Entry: 49.30mm
